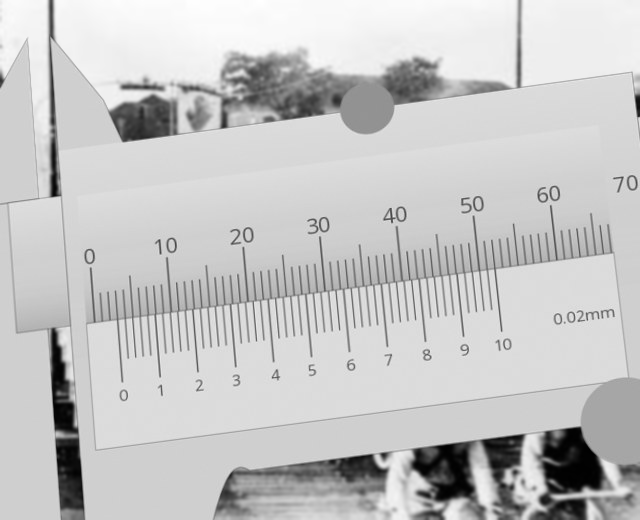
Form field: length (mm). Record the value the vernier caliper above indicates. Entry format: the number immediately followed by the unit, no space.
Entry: 3.0mm
